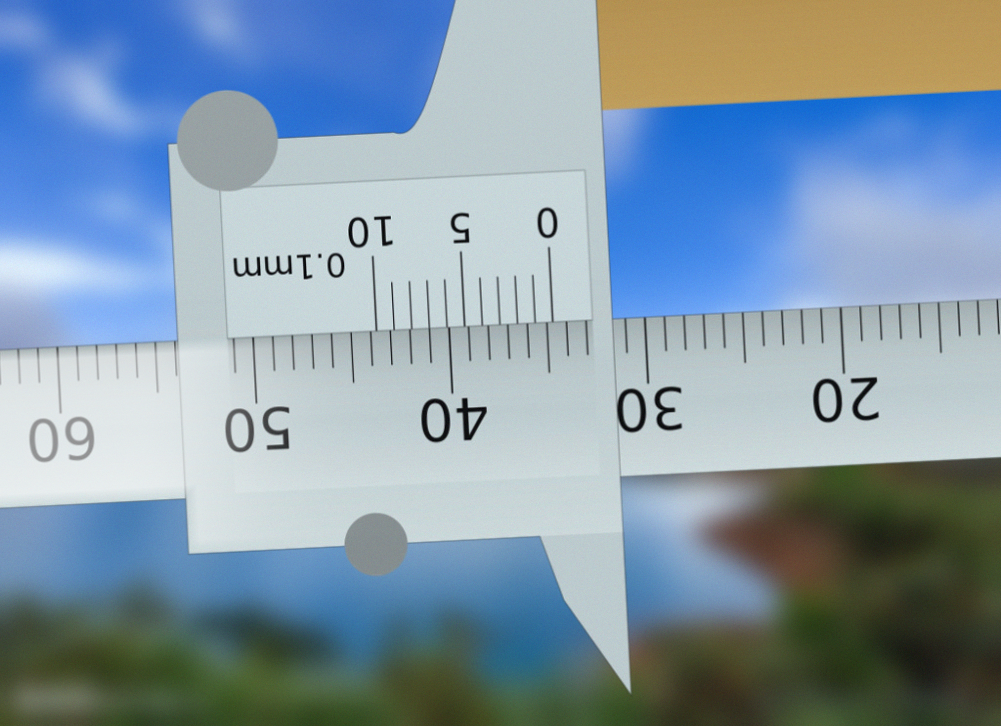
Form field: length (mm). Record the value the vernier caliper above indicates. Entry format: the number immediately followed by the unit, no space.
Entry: 34.7mm
